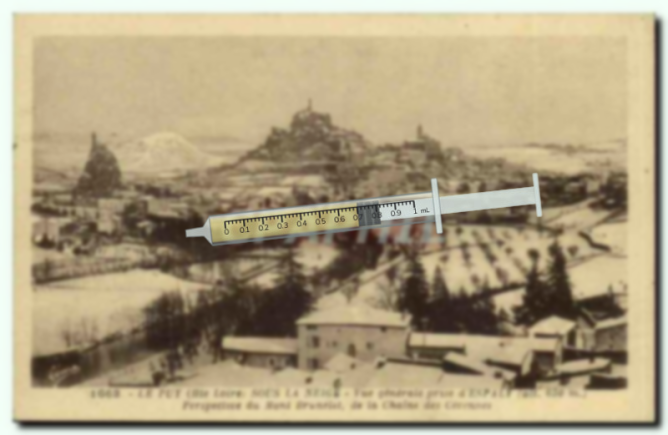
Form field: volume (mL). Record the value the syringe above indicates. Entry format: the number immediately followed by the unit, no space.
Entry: 0.7mL
